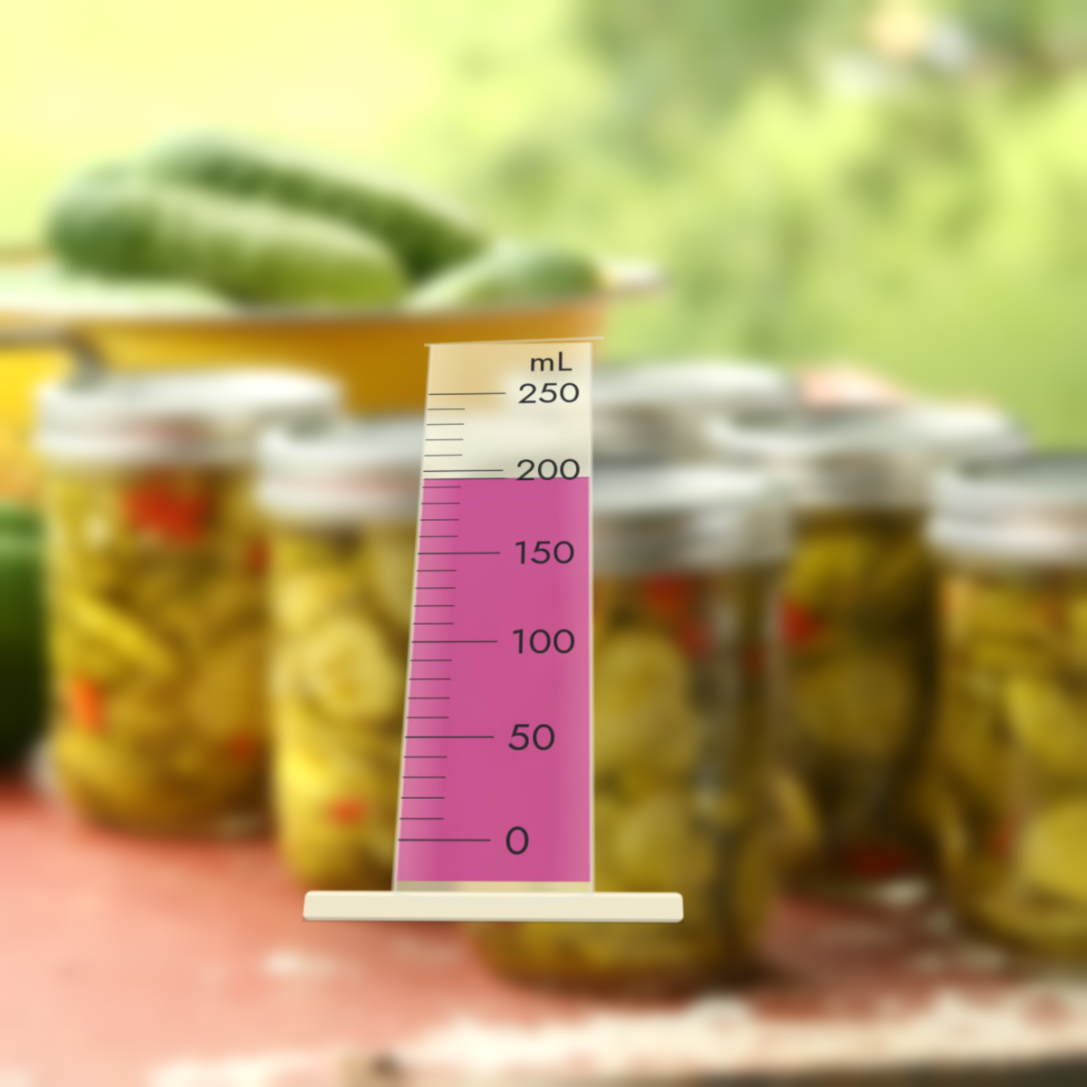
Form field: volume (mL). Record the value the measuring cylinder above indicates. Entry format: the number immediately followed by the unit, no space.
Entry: 195mL
